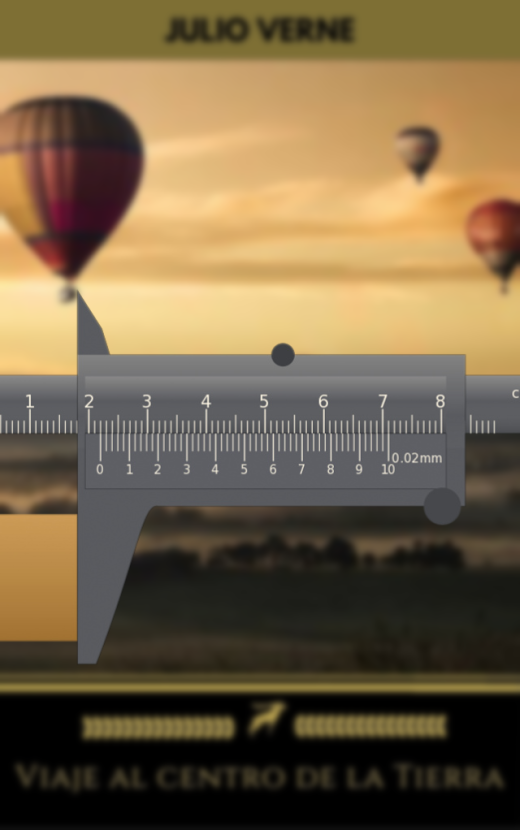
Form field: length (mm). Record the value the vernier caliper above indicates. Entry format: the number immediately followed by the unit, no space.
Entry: 22.0mm
